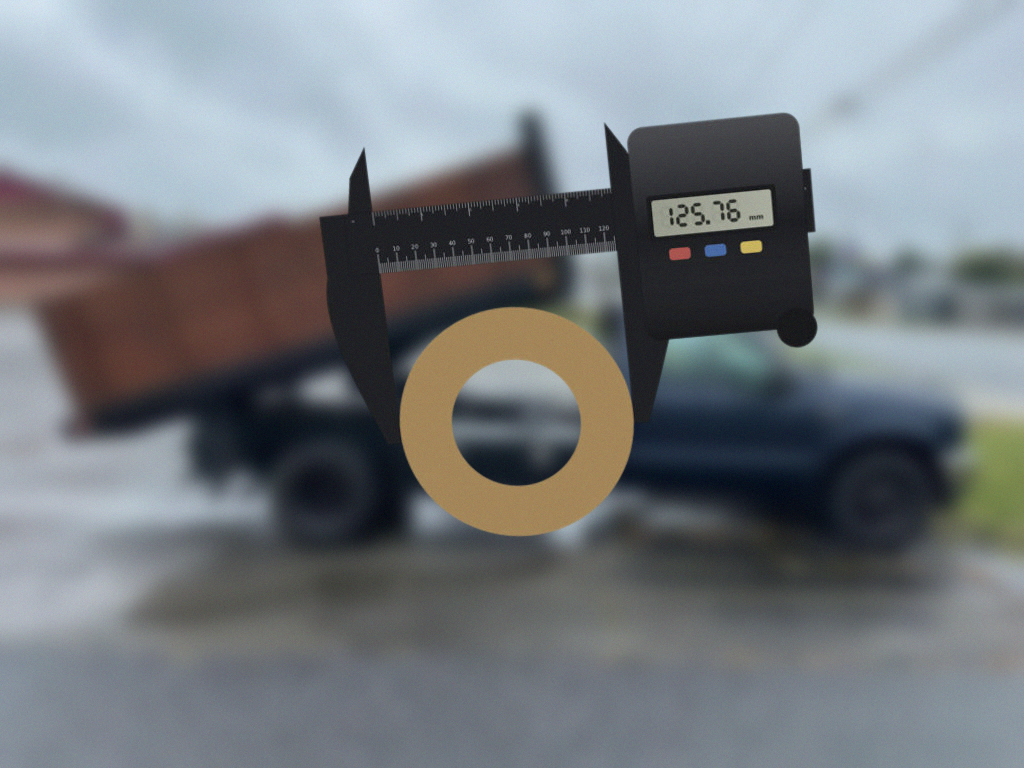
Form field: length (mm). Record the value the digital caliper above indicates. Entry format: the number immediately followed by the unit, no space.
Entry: 125.76mm
